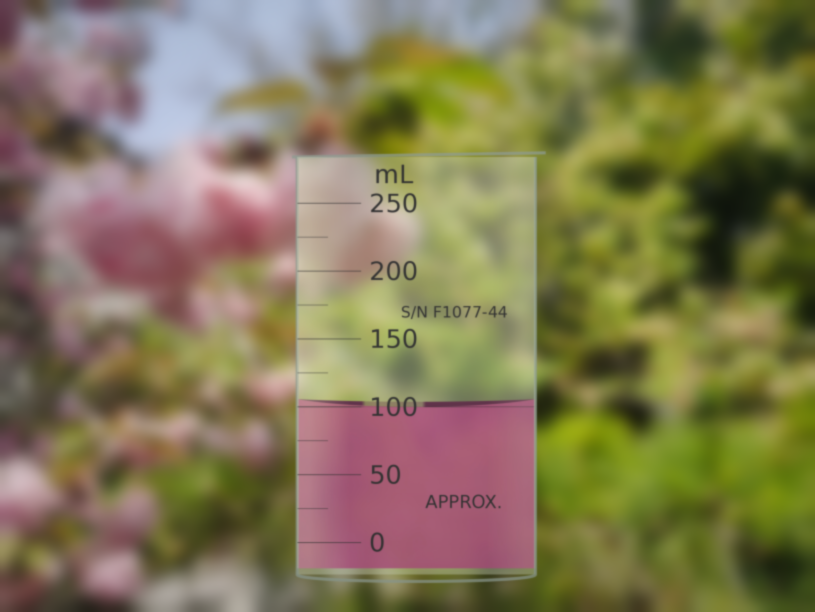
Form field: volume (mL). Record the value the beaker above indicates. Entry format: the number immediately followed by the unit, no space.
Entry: 100mL
